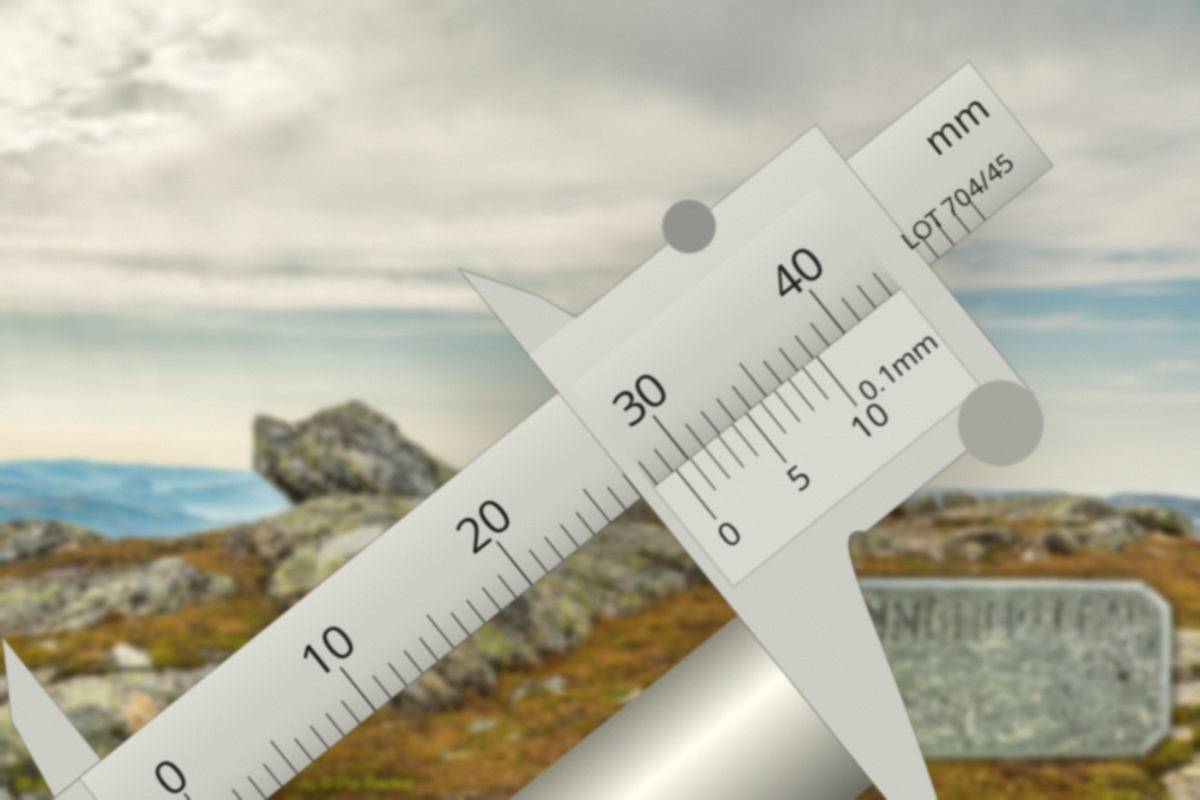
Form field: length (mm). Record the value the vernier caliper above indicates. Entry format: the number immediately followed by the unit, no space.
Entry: 29.2mm
